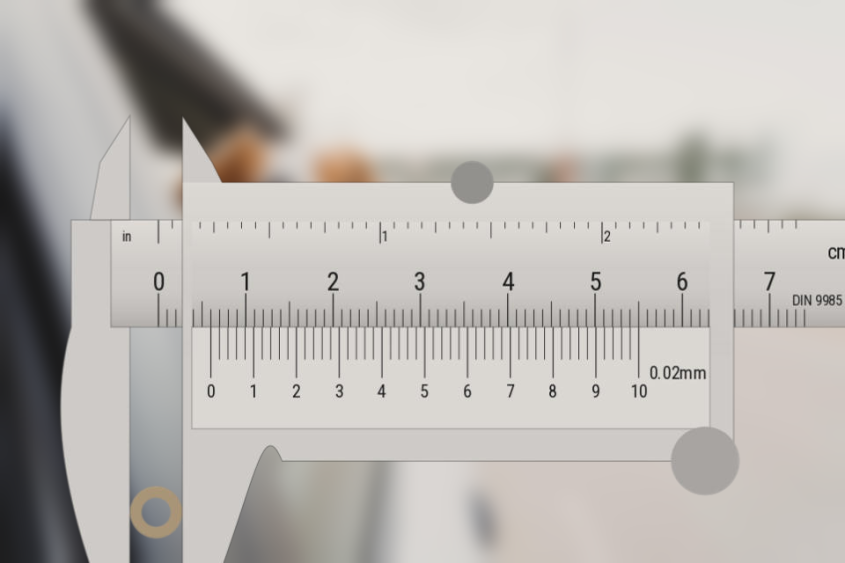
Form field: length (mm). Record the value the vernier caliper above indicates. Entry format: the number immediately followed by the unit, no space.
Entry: 6.0mm
